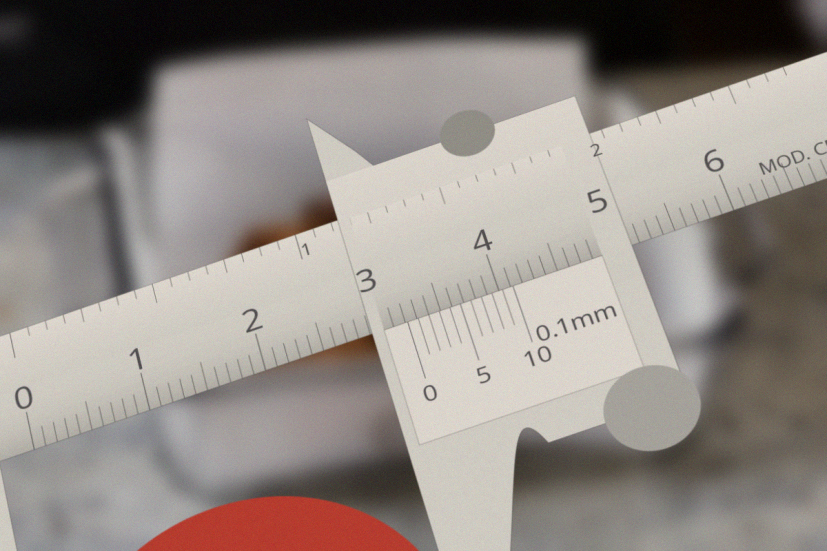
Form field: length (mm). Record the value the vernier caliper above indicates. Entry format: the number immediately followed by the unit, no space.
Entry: 32.2mm
